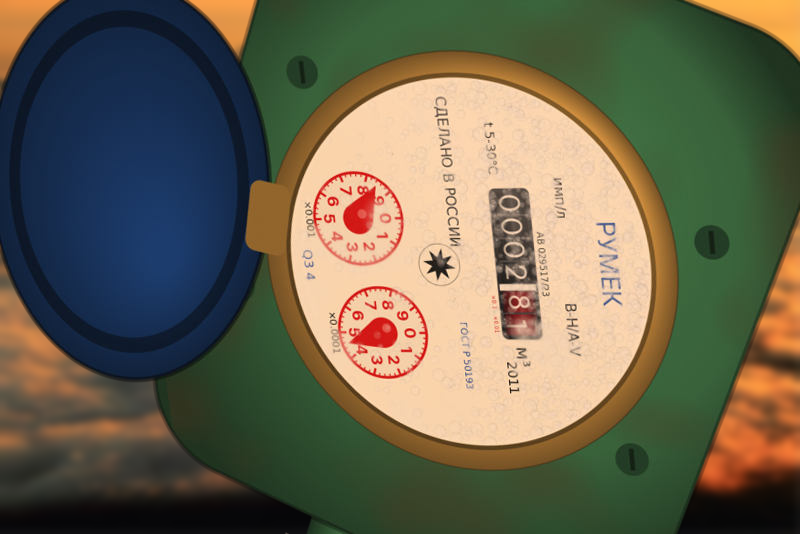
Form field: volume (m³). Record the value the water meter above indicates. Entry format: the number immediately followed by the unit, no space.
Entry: 2.8084m³
